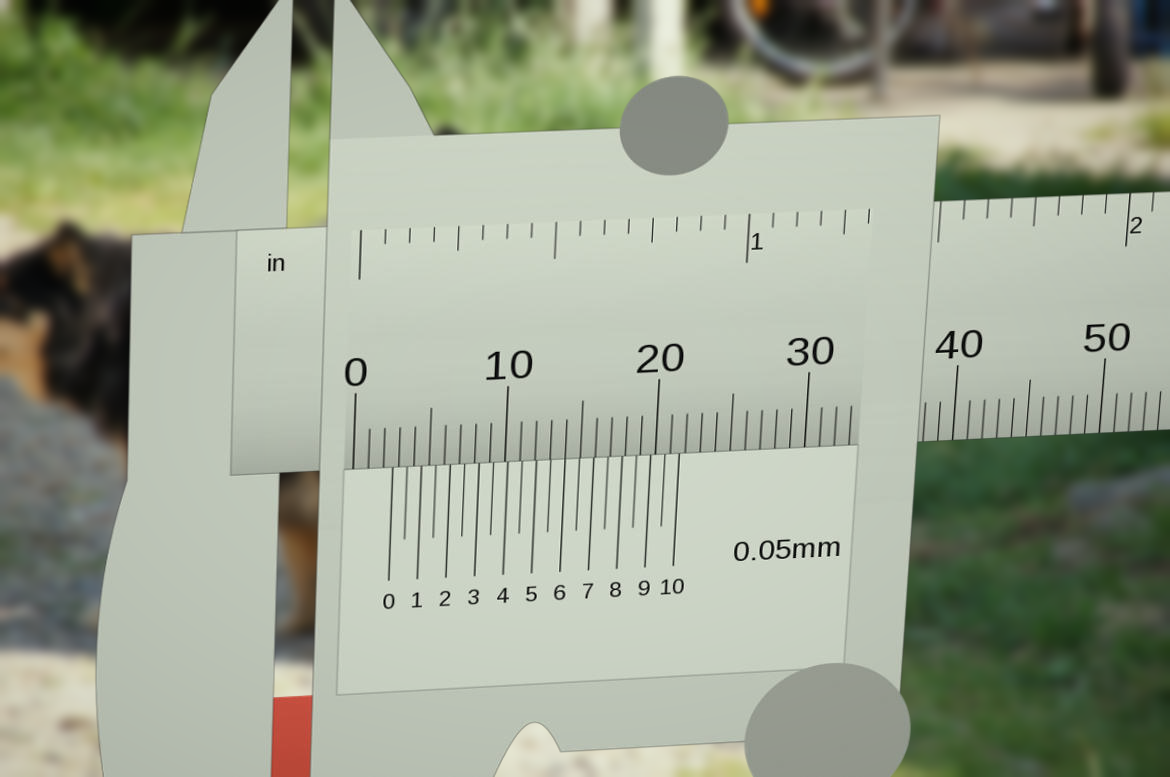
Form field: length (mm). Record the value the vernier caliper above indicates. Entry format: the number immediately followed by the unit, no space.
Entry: 2.6mm
